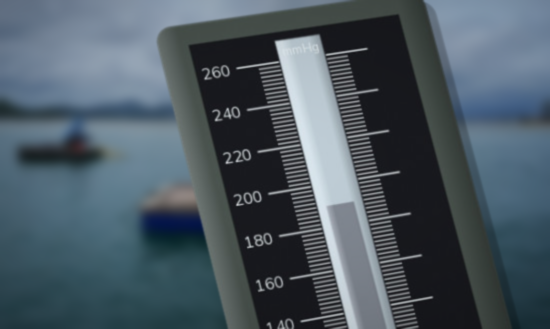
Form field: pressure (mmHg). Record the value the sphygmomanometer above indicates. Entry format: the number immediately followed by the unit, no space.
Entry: 190mmHg
